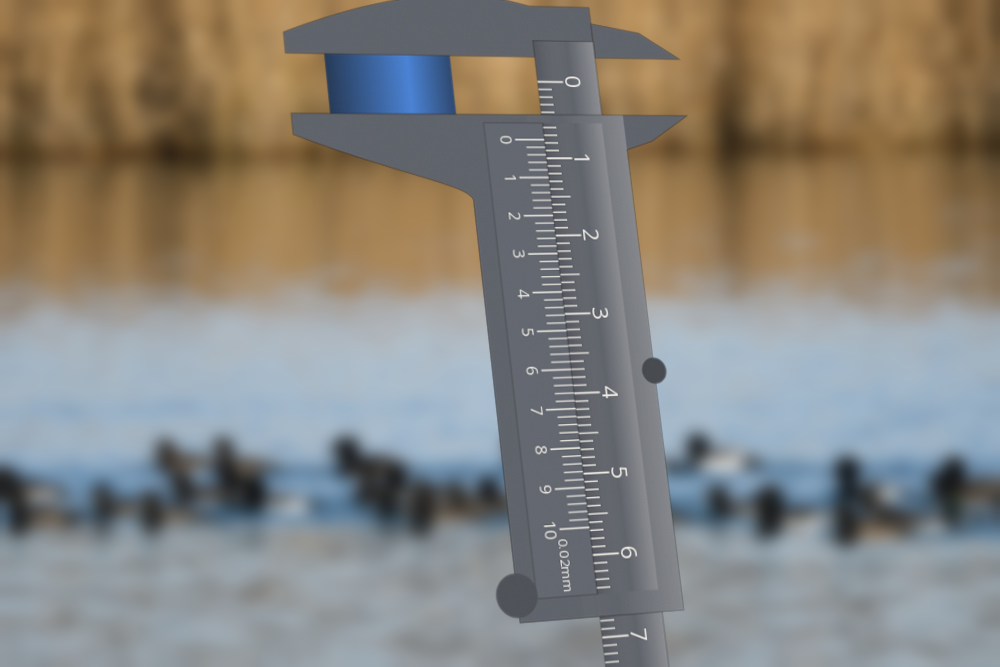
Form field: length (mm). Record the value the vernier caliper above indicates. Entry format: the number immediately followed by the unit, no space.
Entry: 7.6mm
